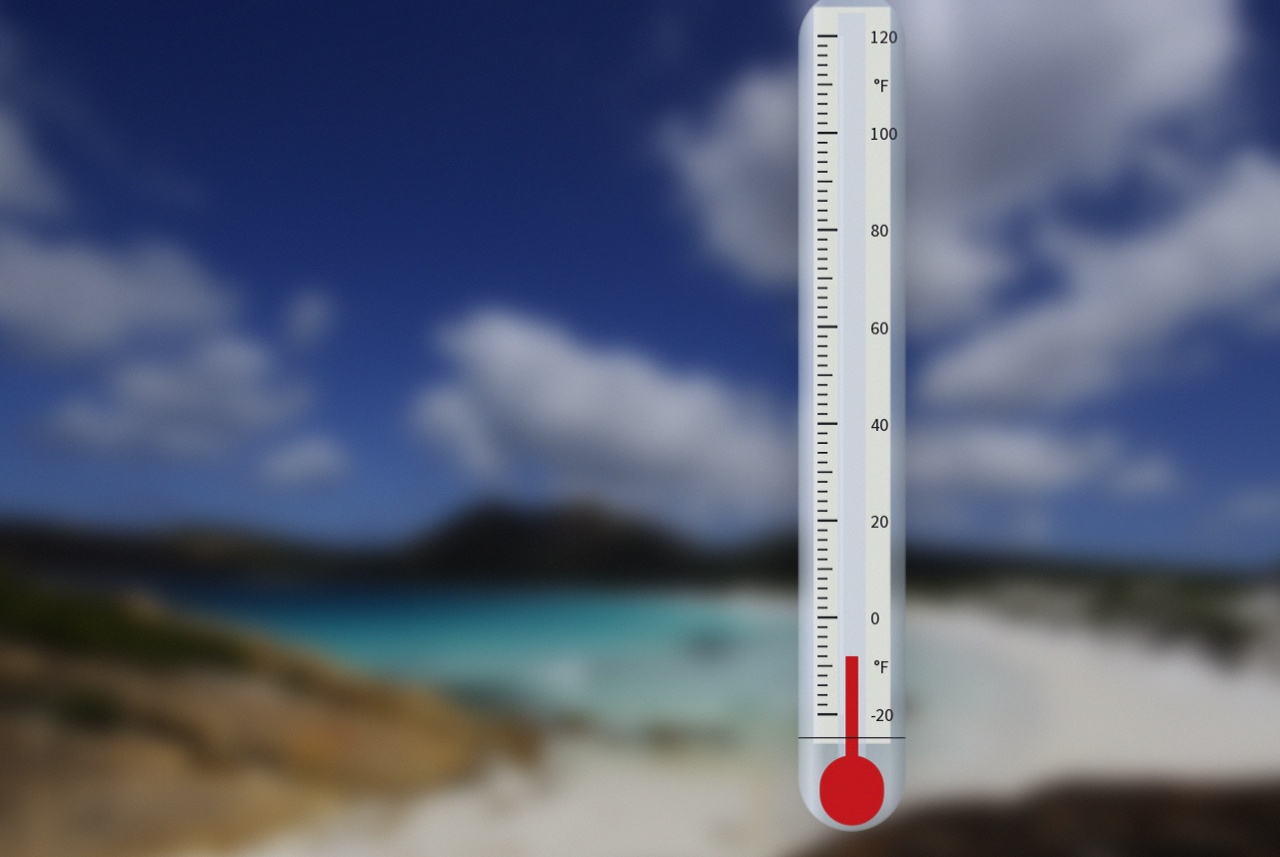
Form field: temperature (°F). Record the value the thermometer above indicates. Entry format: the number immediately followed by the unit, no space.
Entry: -8°F
